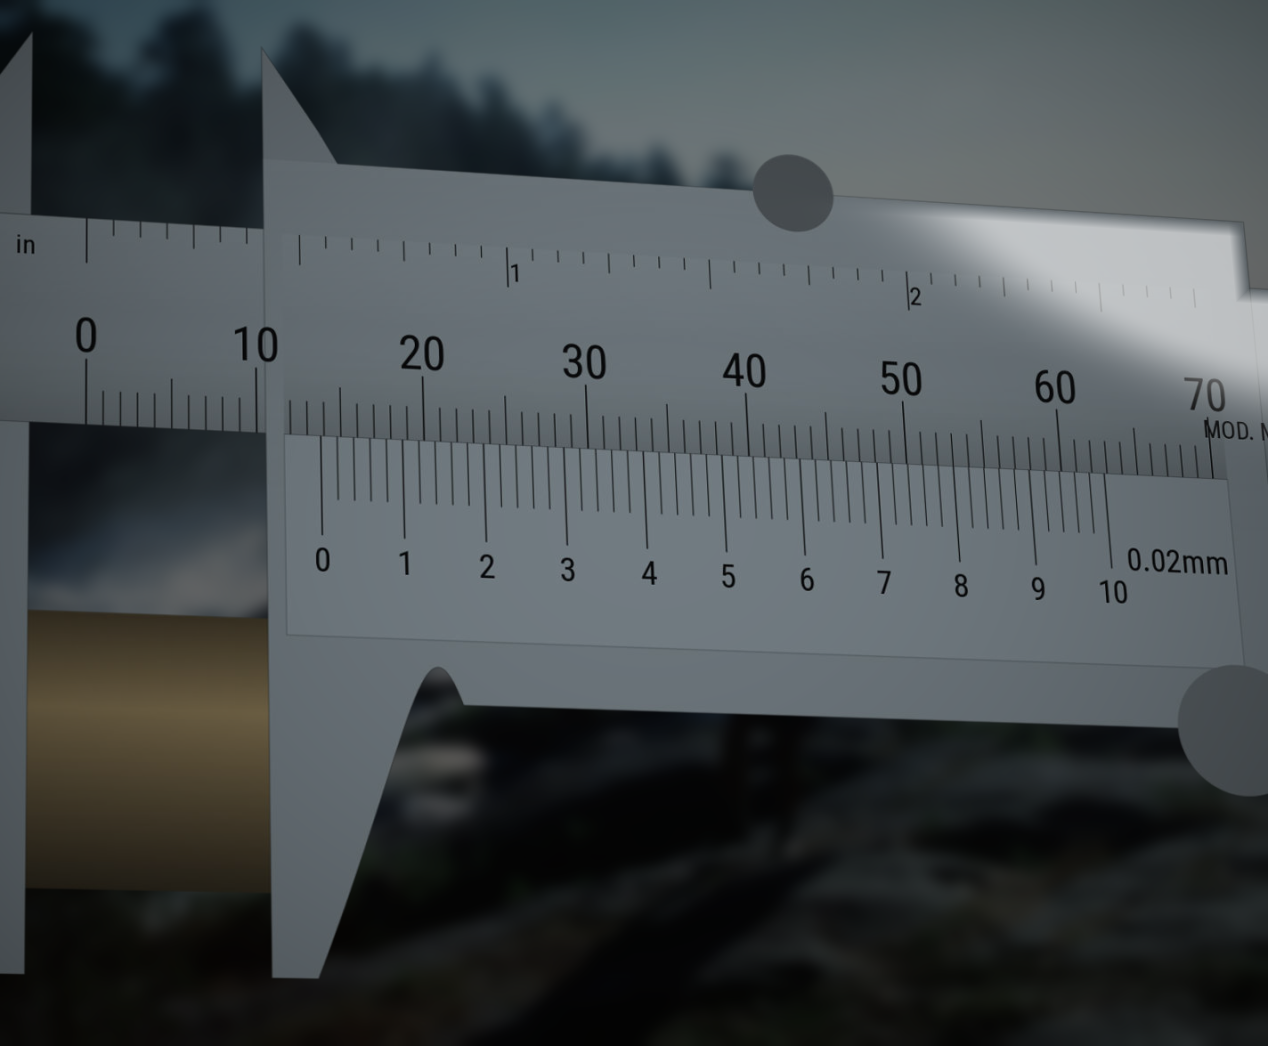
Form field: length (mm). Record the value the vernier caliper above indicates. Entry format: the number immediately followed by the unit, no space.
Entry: 13.8mm
